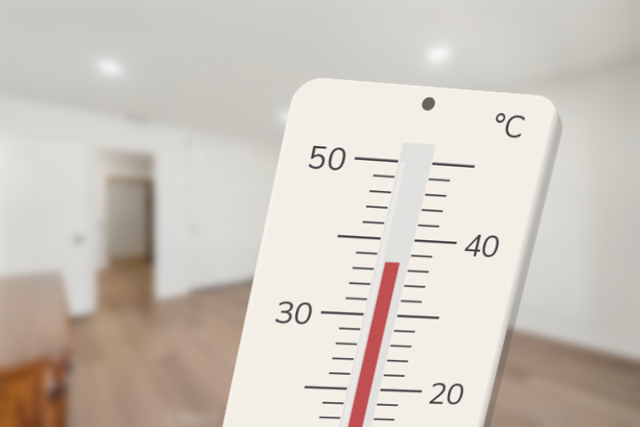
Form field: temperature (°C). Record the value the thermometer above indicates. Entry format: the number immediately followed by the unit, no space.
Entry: 37°C
